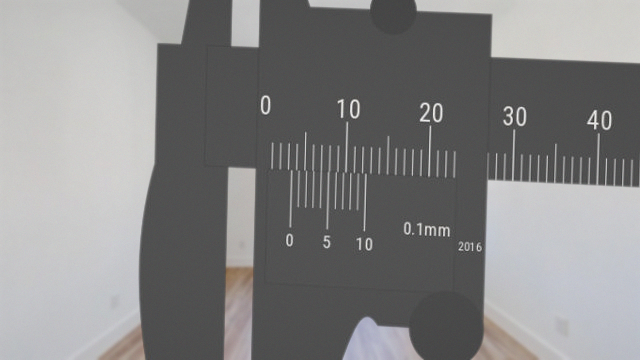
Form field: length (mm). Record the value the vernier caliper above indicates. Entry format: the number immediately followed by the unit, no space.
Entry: 3.4mm
